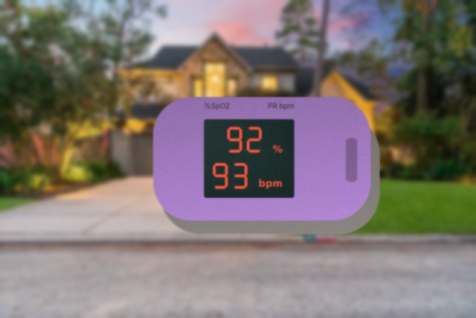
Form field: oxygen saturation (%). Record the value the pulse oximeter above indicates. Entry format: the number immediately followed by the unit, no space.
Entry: 92%
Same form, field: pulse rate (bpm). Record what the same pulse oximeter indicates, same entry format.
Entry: 93bpm
